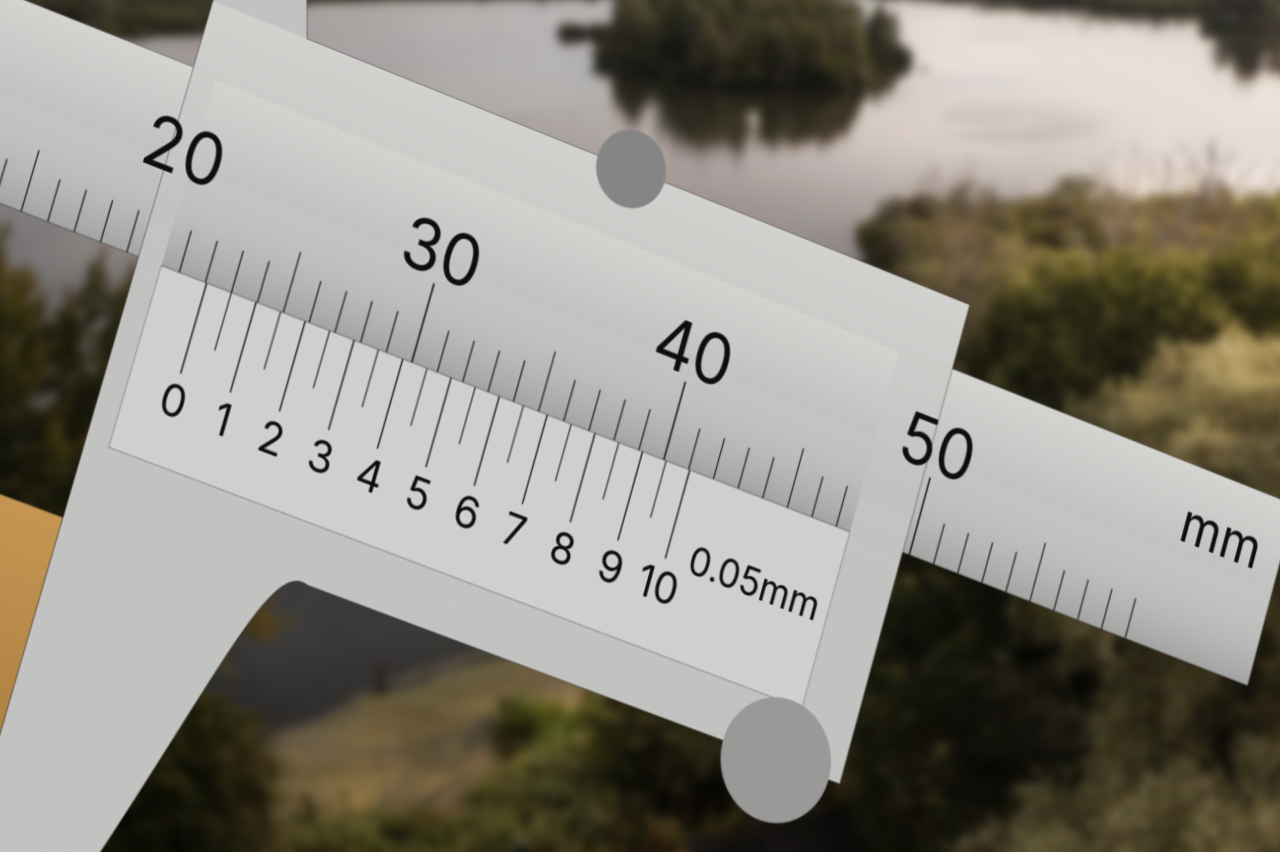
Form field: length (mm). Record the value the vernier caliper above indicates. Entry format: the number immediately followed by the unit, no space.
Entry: 22.05mm
